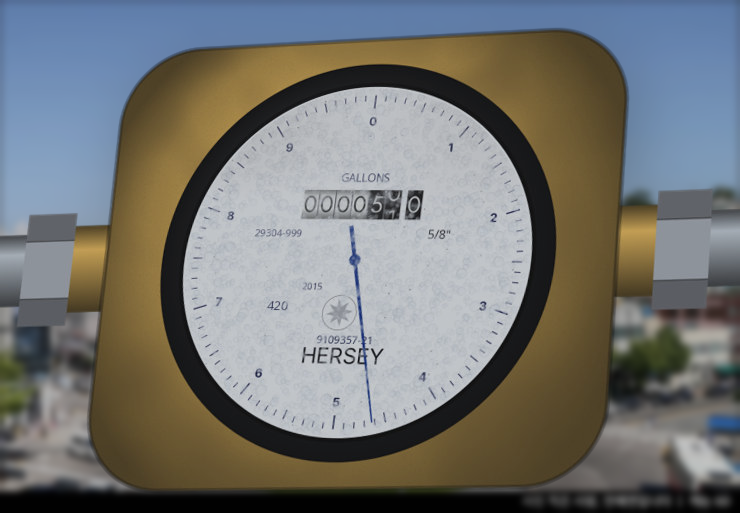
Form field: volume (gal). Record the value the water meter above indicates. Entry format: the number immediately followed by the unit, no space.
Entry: 504.6gal
